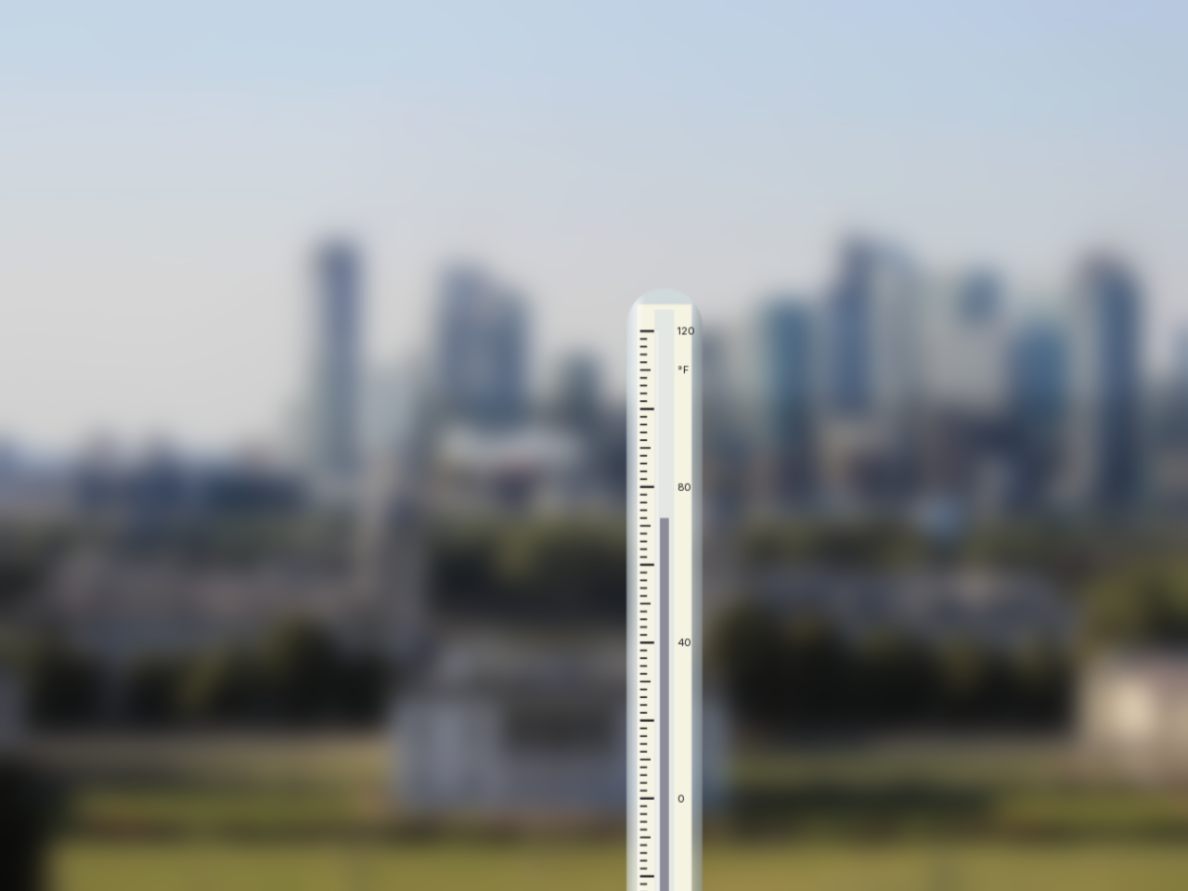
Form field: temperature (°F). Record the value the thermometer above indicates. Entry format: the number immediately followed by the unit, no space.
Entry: 72°F
